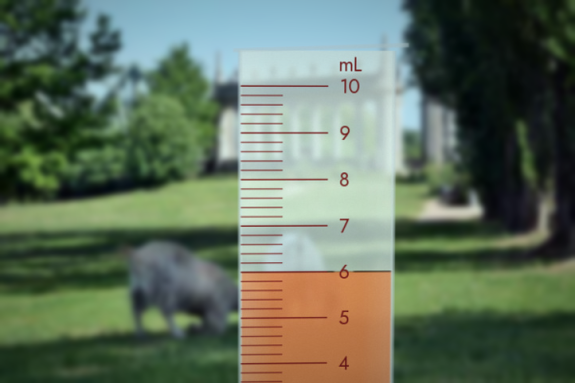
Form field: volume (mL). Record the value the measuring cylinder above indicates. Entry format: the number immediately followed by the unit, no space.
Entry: 6mL
